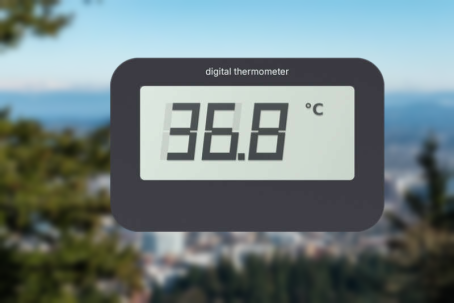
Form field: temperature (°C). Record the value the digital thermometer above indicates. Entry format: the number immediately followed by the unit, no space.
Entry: 36.8°C
